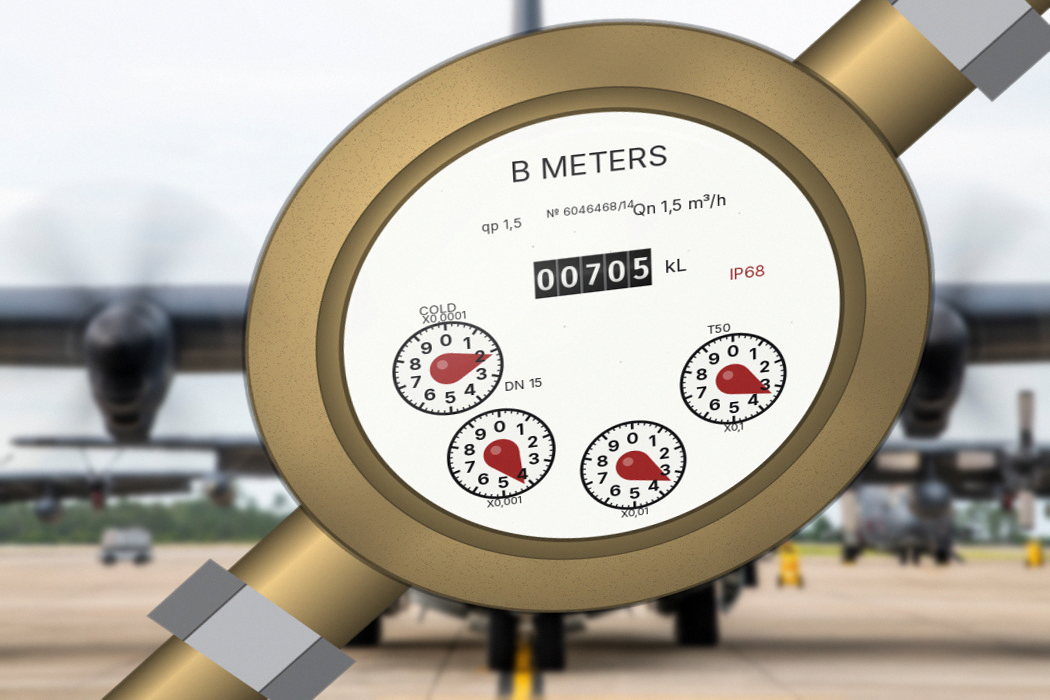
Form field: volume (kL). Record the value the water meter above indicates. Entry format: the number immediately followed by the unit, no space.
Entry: 705.3342kL
